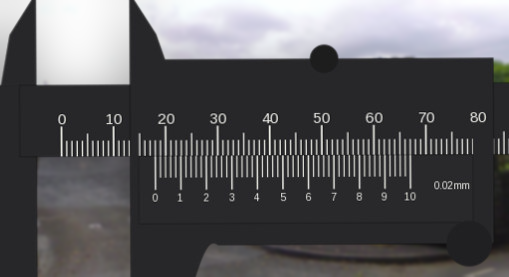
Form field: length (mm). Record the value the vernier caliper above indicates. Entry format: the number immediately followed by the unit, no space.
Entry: 18.0mm
